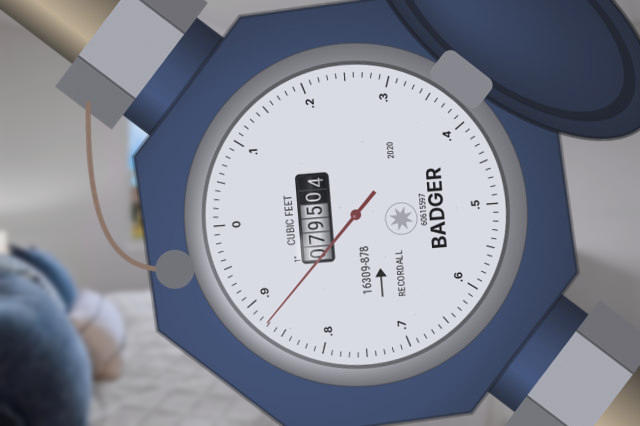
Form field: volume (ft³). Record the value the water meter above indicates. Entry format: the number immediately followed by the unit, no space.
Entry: 79503.87ft³
